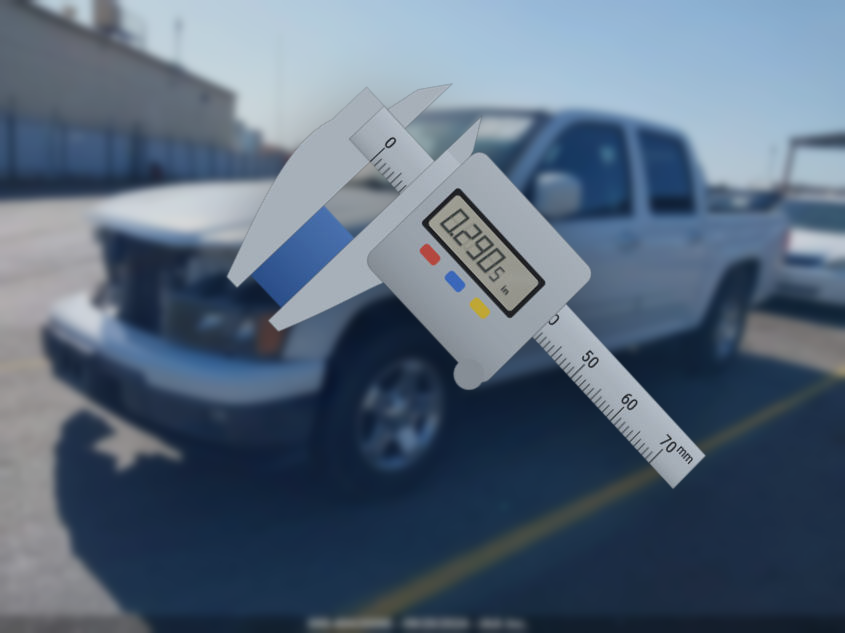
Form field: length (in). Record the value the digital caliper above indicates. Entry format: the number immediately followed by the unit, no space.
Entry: 0.2905in
